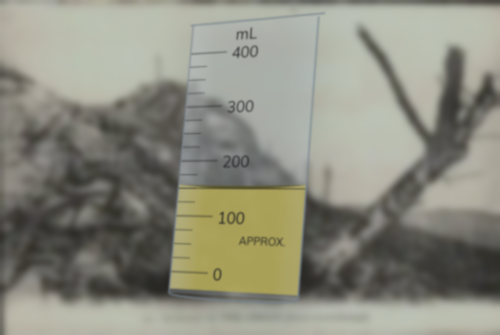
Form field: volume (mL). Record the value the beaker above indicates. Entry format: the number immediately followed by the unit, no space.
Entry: 150mL
